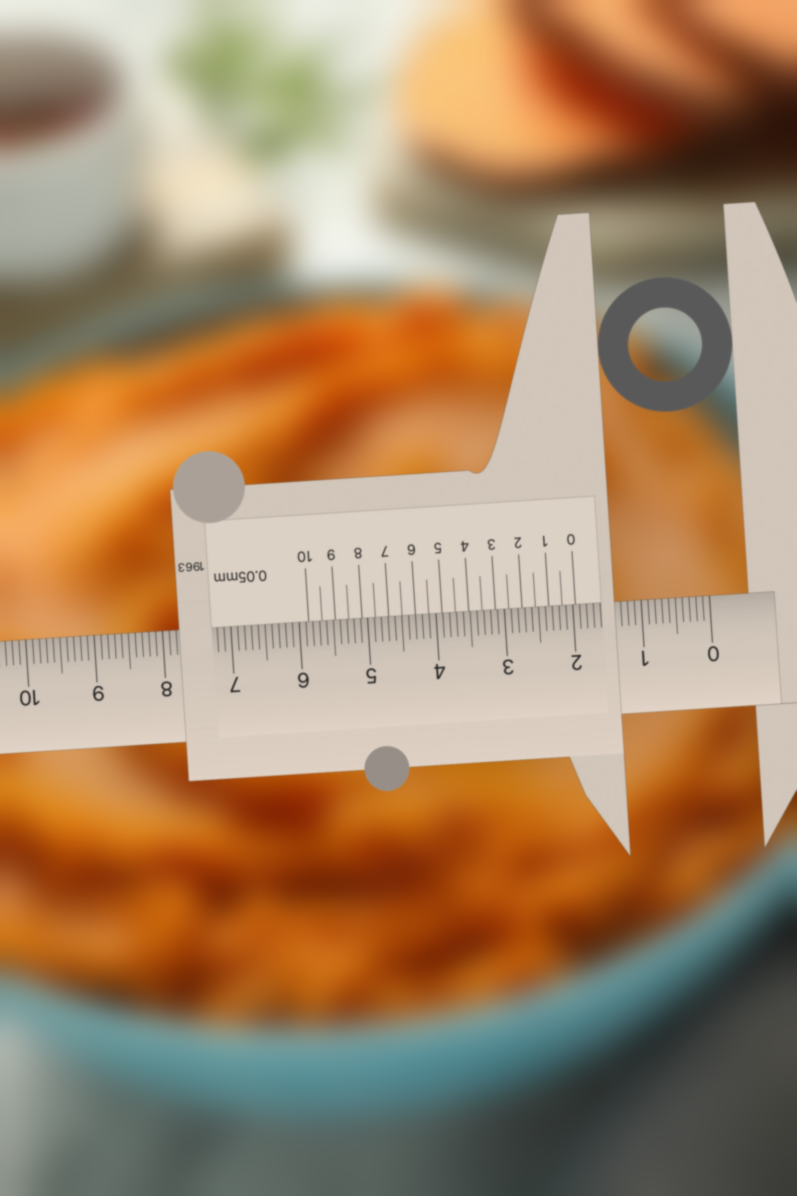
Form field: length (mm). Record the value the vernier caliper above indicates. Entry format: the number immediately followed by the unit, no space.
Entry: 19.6mm
